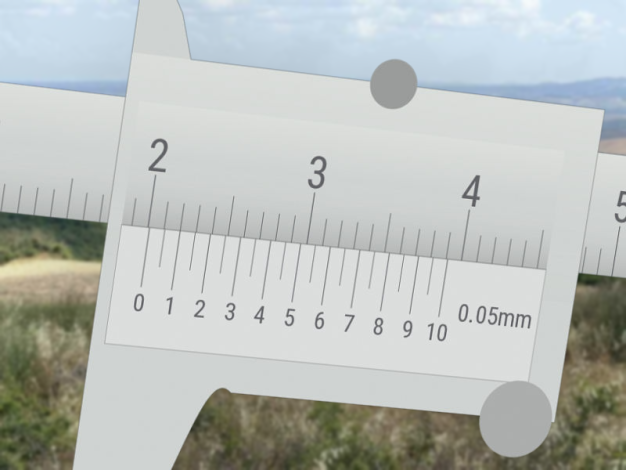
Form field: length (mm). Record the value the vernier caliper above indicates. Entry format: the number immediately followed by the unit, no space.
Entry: 20.1mm
